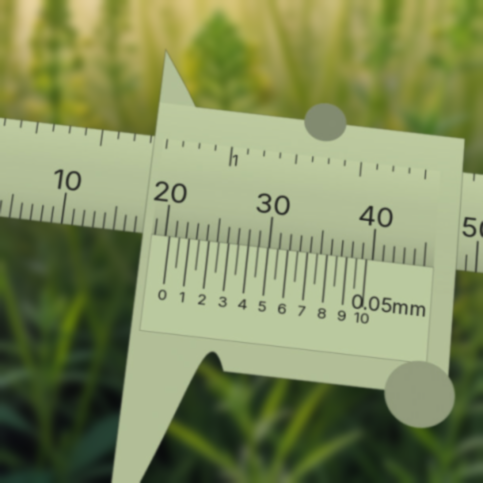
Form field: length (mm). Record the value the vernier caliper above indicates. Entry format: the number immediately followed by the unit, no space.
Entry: 20.4mm
